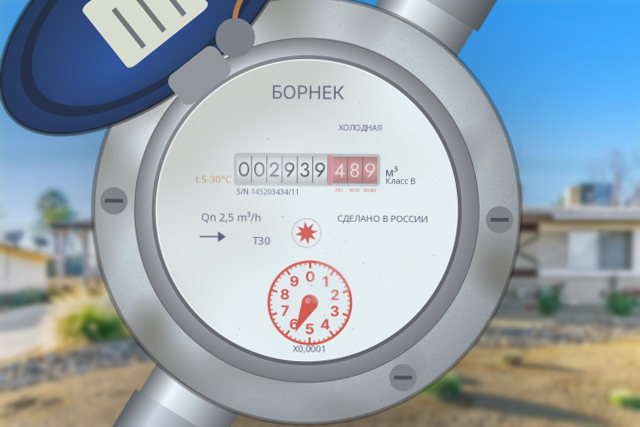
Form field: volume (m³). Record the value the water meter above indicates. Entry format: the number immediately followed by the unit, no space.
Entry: 2939.4895m³
